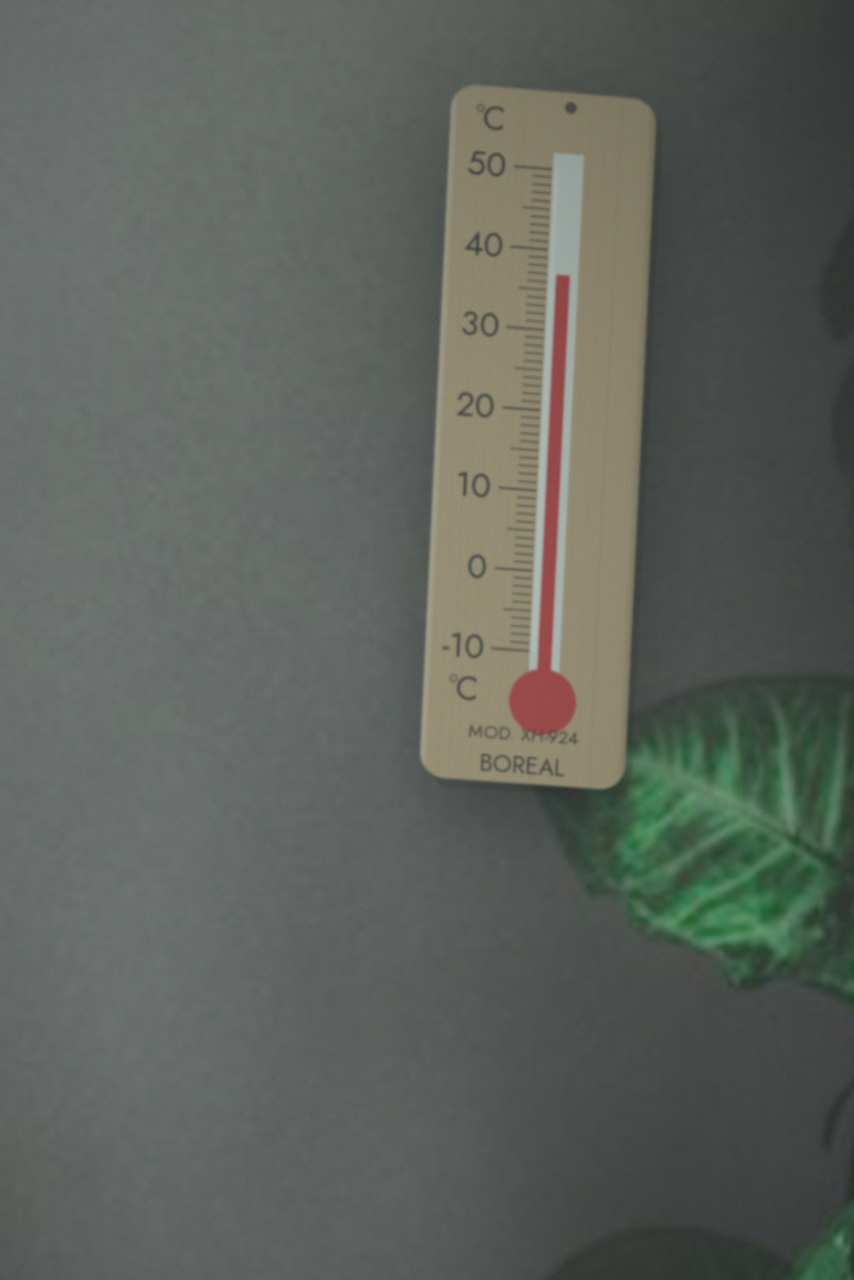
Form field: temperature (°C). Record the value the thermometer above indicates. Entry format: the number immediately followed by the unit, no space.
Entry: 37°C
